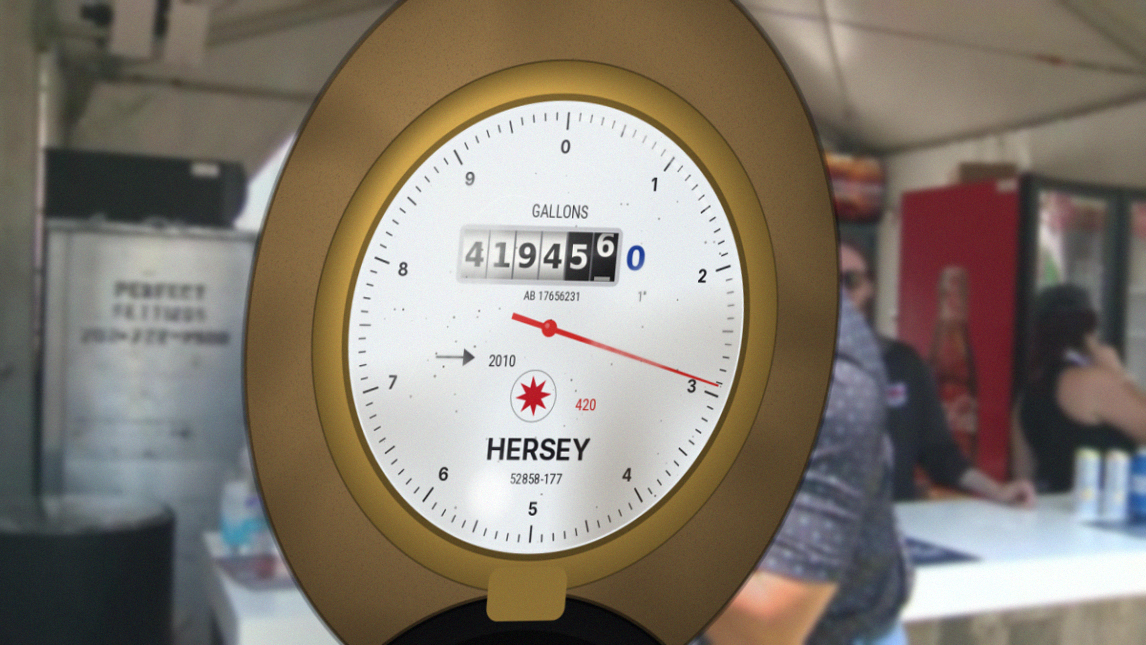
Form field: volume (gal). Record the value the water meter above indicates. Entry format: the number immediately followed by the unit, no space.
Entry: 4194562.9gal
